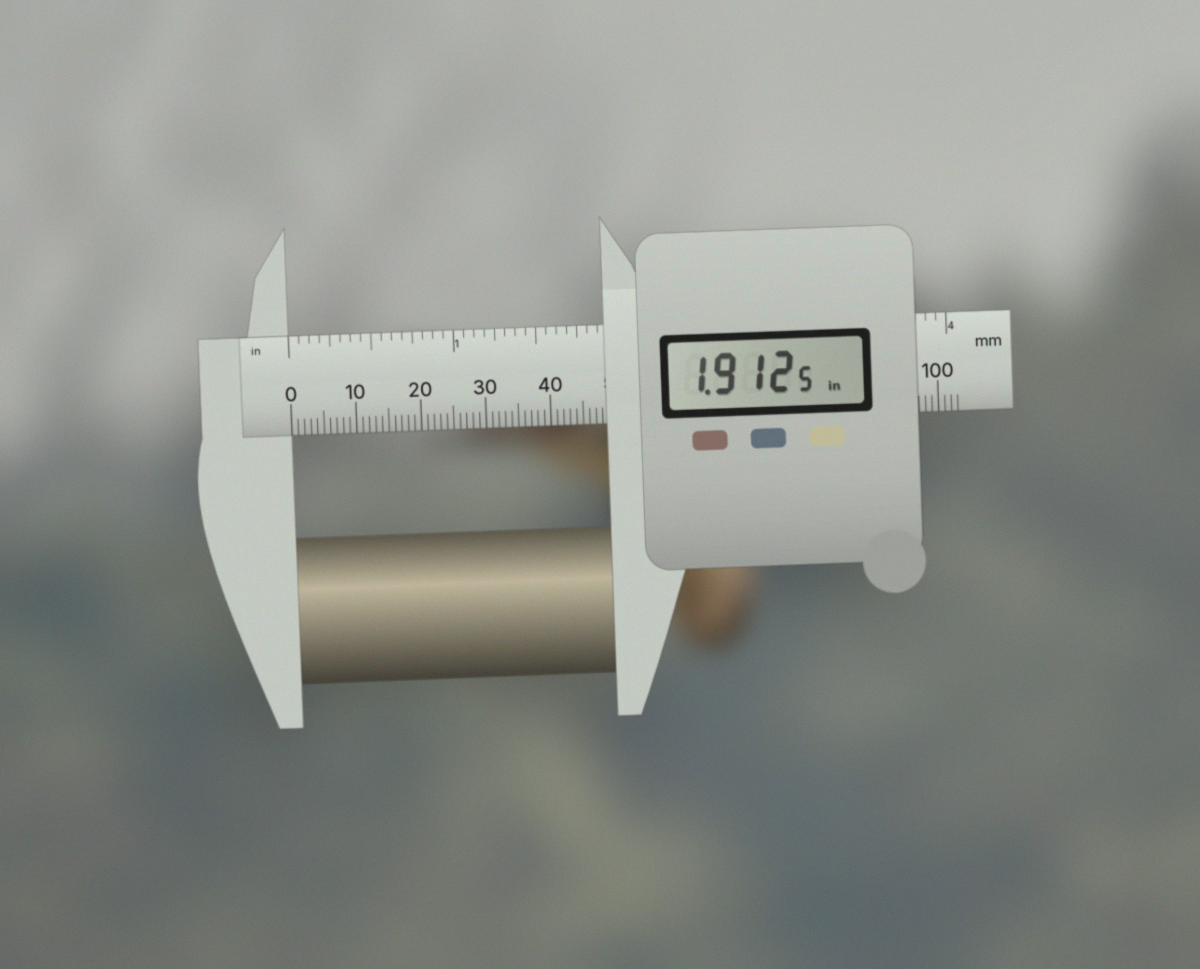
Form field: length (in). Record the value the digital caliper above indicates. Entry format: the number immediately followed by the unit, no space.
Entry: 1.9125in
